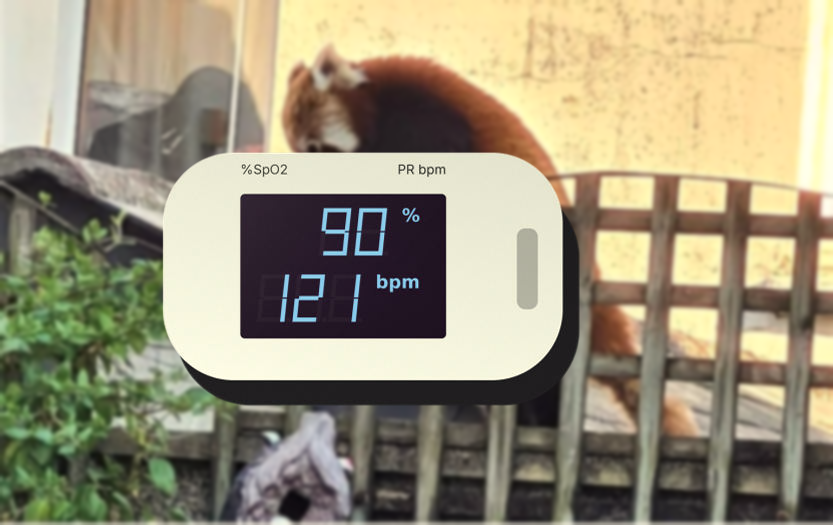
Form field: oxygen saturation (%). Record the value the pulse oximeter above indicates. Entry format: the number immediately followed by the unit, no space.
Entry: 90%
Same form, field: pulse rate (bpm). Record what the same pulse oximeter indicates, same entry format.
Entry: 121bpm
